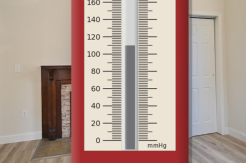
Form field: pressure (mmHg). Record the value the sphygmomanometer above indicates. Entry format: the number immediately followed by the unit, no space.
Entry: 110mmHg
